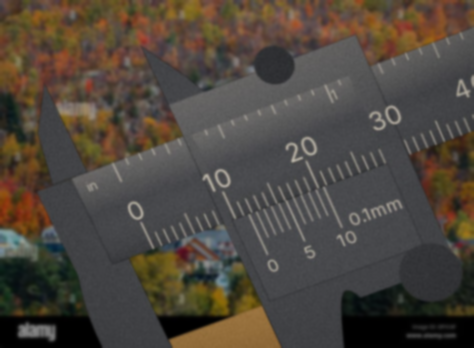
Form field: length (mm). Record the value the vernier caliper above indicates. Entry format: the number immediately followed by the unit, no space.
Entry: 11.6mm
